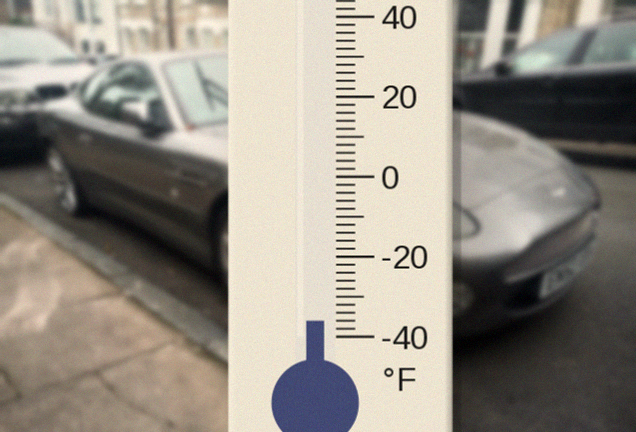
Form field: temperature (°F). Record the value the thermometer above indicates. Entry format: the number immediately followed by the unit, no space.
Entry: -36°F
